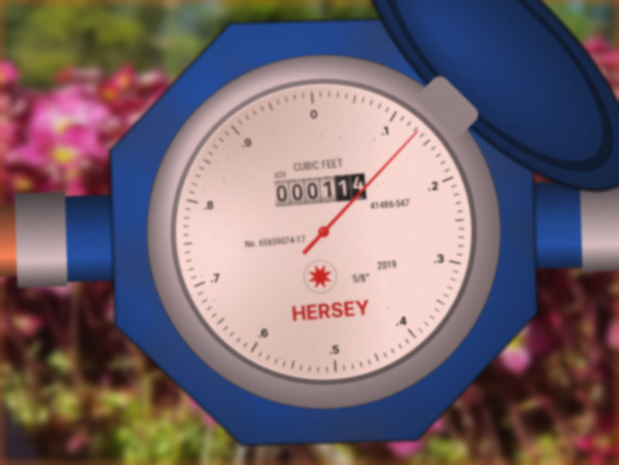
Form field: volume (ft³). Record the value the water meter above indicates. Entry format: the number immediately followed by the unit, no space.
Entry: 114.13ft³
